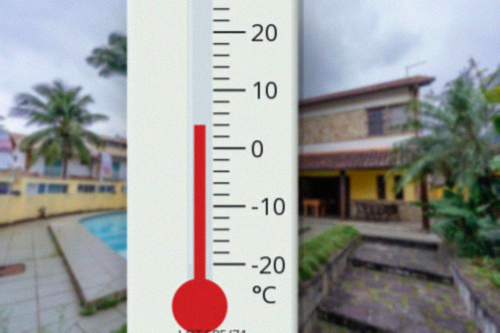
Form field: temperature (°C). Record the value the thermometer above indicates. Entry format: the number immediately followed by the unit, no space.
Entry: 4°C
